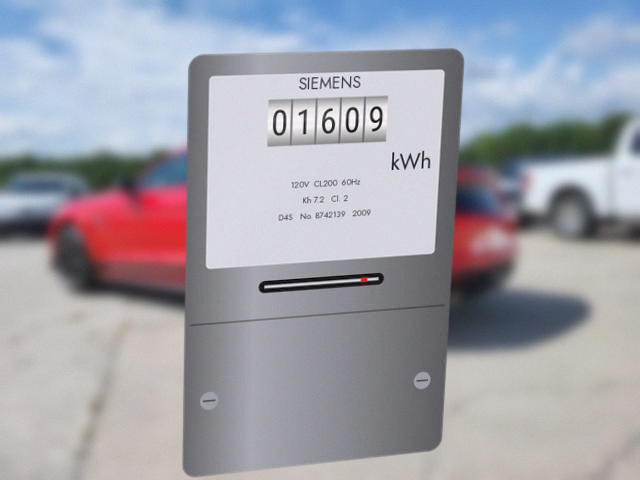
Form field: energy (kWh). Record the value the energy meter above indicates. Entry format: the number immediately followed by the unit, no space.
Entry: 1609kWh
